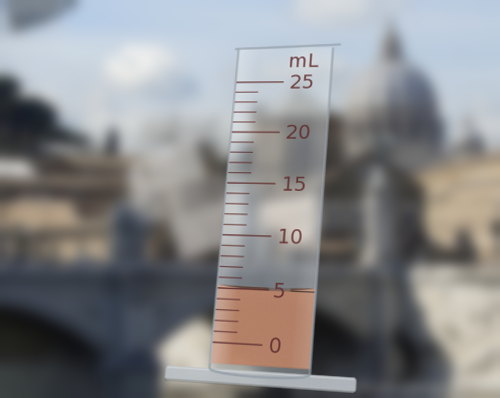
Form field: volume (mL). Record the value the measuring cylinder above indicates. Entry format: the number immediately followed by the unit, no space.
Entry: 5mL
